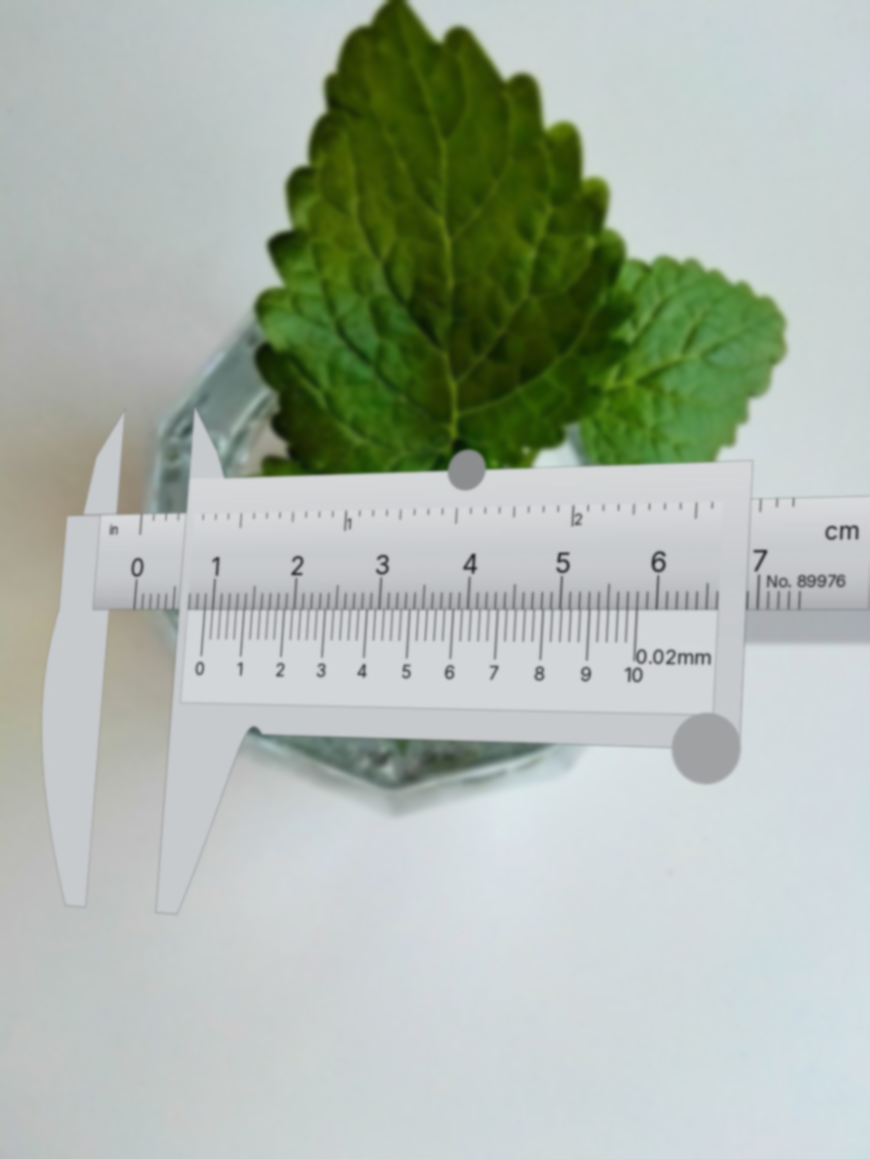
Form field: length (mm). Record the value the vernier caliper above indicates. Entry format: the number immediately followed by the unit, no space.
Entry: 9.0mm
